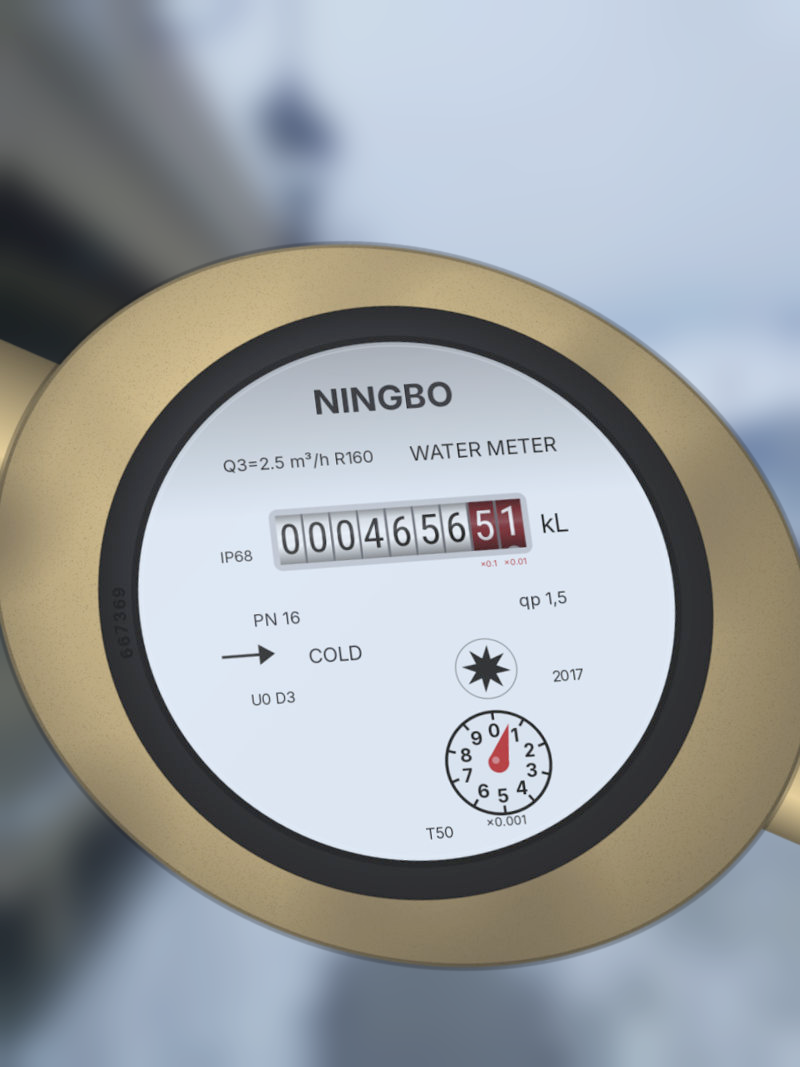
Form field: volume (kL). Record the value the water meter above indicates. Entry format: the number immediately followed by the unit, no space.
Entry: 4656.510kL
